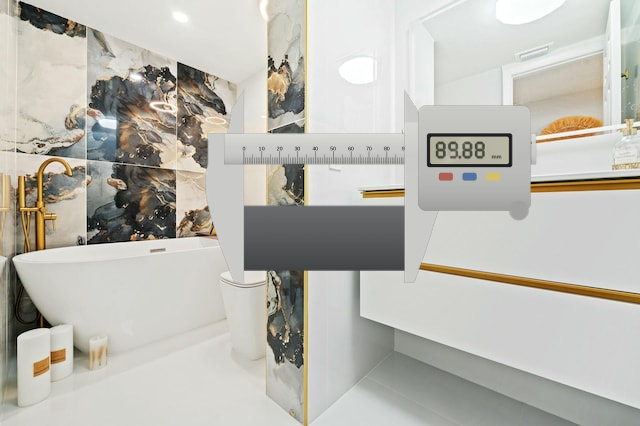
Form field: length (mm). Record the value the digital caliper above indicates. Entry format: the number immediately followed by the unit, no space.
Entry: 89.88mm
